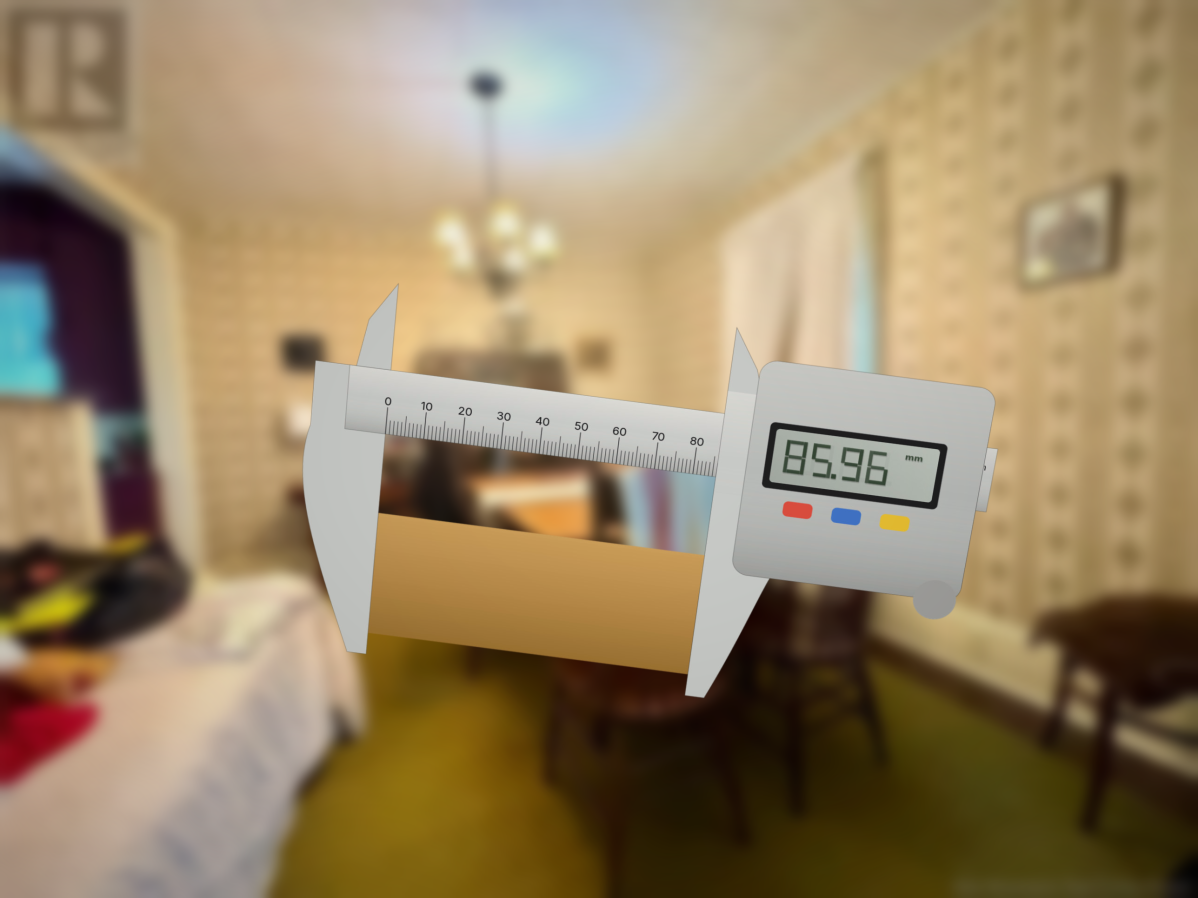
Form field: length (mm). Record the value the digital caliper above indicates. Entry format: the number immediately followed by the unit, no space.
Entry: 85.96mm
